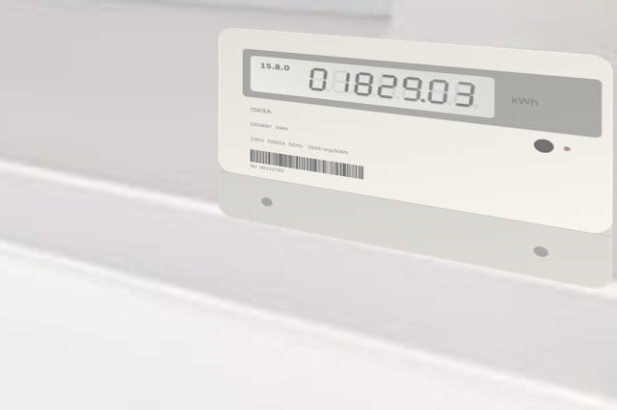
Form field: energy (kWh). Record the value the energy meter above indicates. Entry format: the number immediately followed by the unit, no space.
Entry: 1829.03kWh
